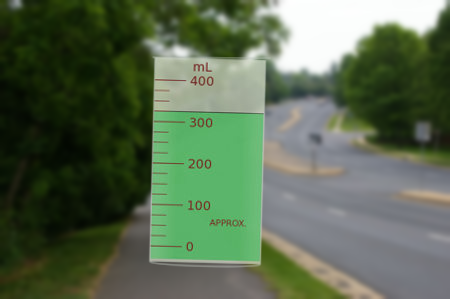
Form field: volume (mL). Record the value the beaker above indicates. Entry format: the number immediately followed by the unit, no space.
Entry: 325mL
